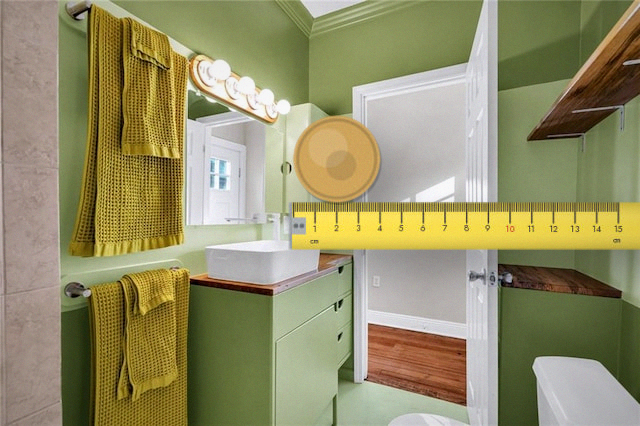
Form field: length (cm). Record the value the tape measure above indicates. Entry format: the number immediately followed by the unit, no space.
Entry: 4cm
